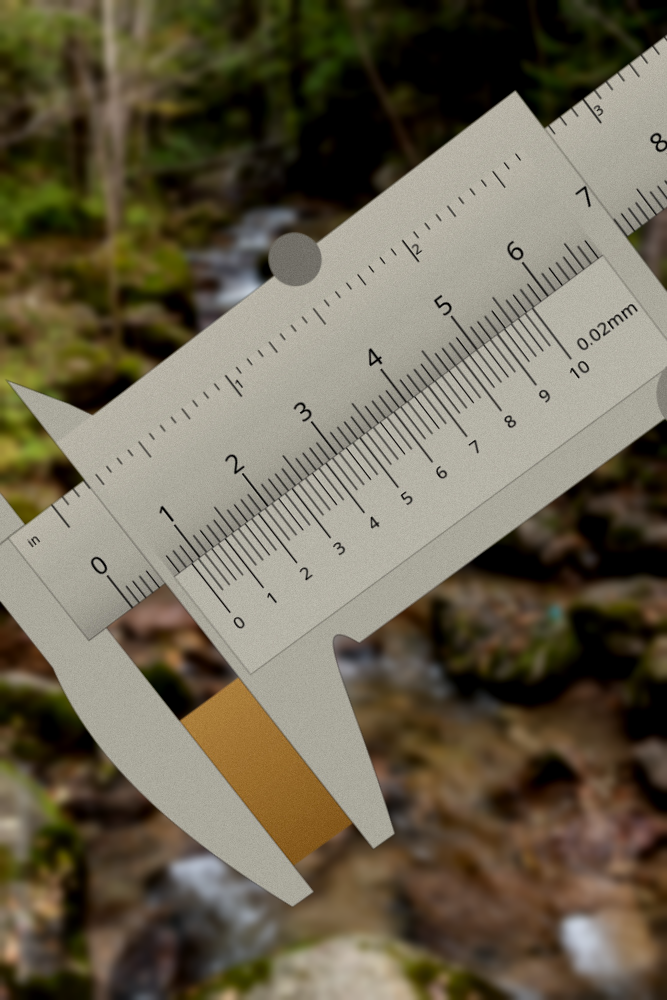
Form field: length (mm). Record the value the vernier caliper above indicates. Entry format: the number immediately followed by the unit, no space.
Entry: 8.8mm
